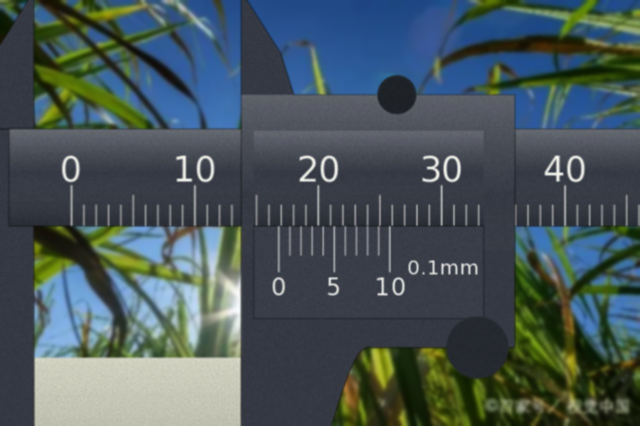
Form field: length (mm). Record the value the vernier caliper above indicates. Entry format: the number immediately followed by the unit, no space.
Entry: 16.8mm
